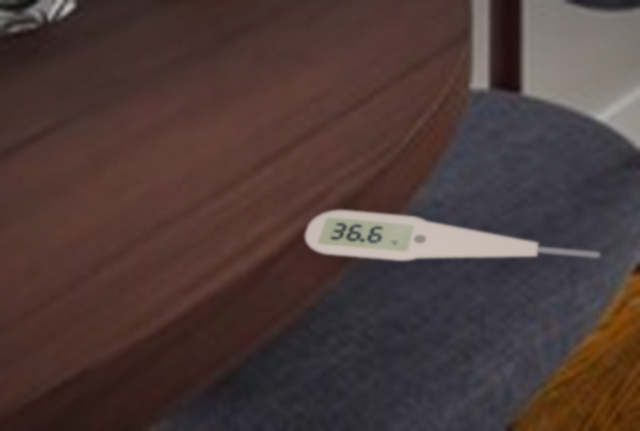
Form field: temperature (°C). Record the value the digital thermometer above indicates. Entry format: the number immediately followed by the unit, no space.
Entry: 36.6°C
